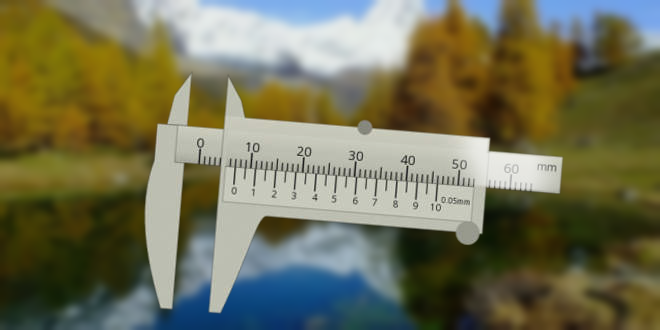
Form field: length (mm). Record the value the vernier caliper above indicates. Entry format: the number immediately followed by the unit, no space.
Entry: 7.0mm
